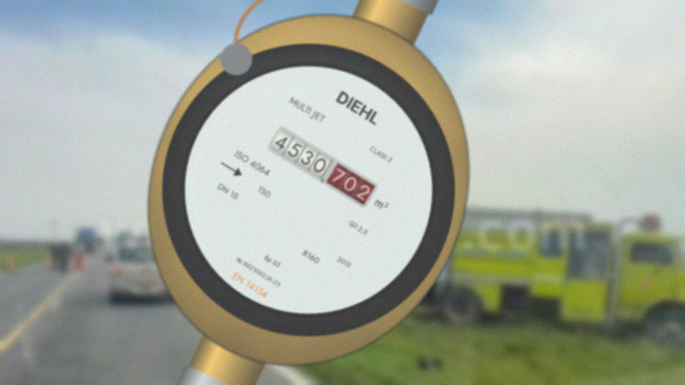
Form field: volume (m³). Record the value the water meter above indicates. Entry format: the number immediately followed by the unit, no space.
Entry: 4530.702m³
